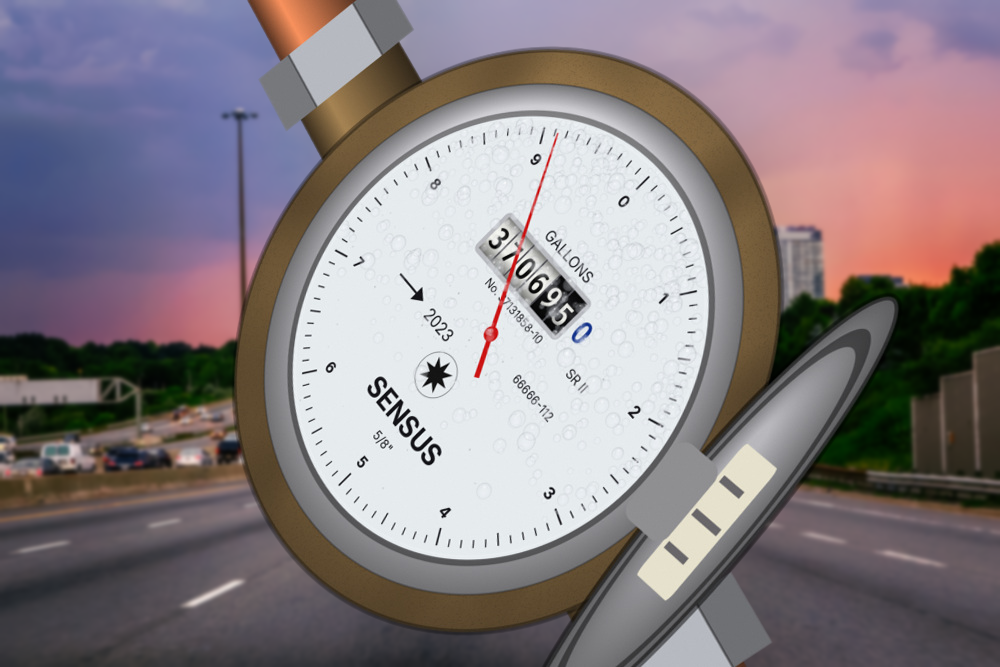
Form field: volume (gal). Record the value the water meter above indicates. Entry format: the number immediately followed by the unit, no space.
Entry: 3706949.1gal
